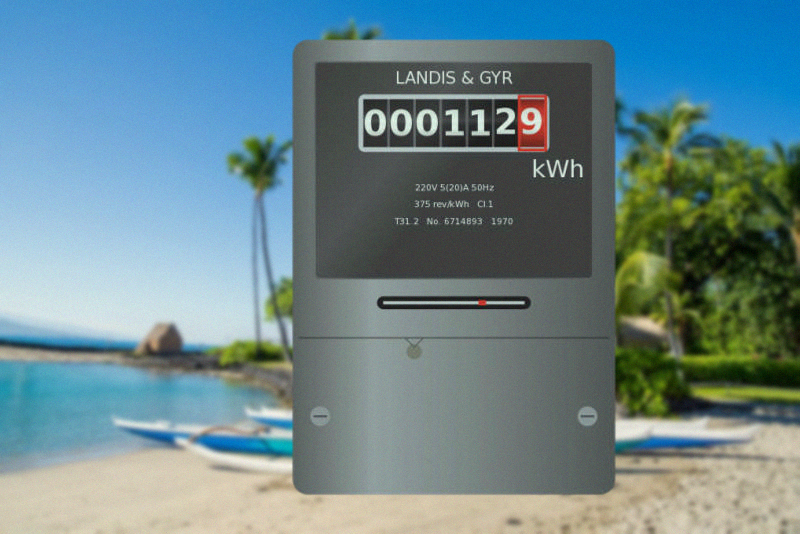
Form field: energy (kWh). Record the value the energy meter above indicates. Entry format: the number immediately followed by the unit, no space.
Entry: 112.9kWh
